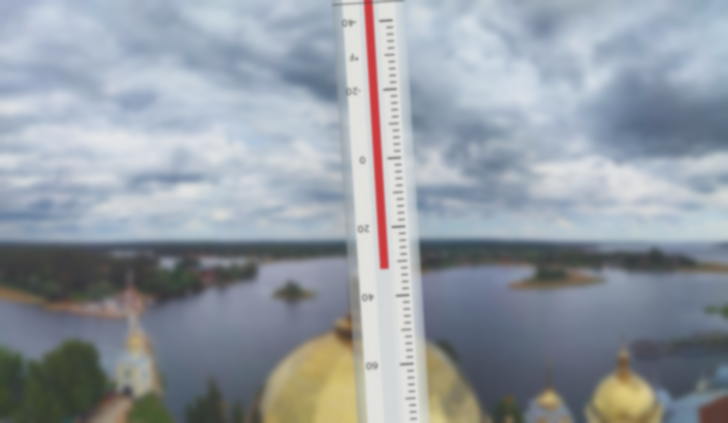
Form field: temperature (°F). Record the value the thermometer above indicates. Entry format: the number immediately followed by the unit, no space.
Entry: 32°F
